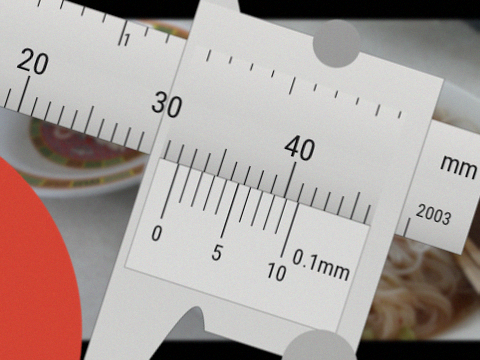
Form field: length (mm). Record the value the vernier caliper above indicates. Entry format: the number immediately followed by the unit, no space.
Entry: 32.1mm
